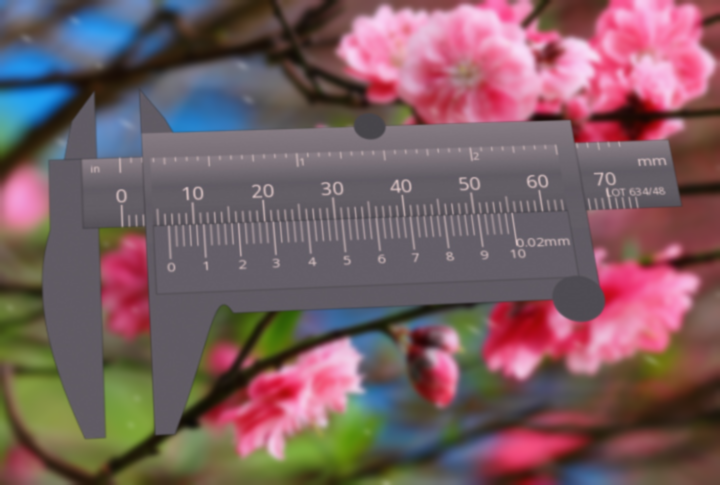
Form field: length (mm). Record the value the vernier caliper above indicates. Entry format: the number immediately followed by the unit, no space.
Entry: 6.5mm
